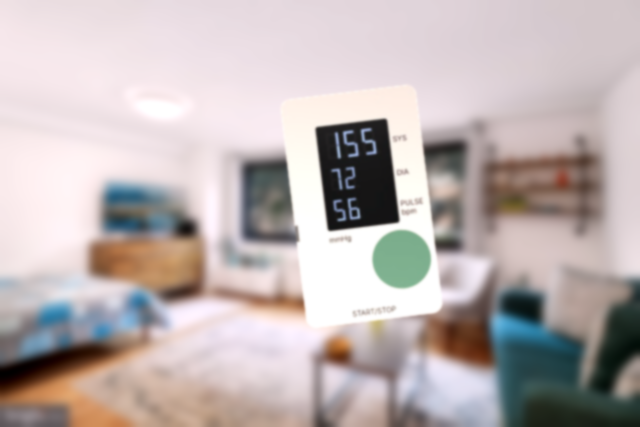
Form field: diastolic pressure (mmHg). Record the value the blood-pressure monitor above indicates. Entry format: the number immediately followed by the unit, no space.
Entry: 72mmHg
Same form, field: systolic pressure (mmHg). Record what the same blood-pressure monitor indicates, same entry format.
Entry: 155mmHg
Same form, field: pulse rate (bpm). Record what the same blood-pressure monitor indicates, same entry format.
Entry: 56bpm
